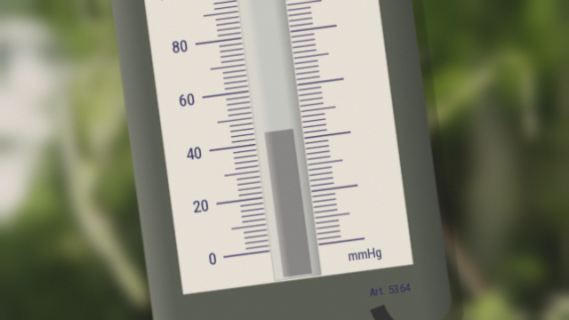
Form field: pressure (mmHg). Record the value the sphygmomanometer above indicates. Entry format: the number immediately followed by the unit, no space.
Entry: 44mmHg
